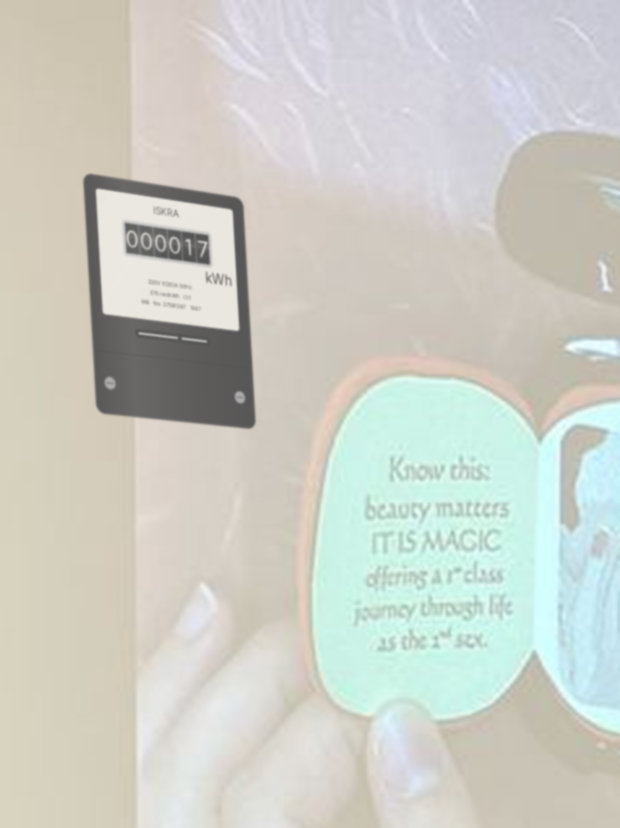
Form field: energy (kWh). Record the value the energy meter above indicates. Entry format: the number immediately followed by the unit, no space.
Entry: 17kWh
